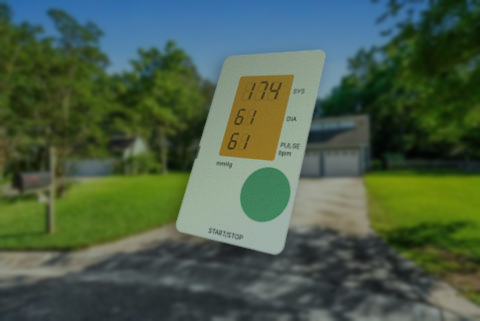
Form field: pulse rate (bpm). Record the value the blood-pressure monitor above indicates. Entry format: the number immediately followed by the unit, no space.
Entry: 61bpm
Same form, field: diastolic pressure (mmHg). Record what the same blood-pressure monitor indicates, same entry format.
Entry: 61mmHg
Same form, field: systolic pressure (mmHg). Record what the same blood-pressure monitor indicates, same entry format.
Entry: 174mmHg
